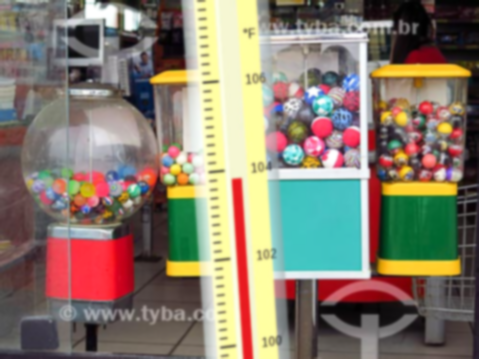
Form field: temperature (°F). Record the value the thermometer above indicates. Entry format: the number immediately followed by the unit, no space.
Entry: 103.8°F
